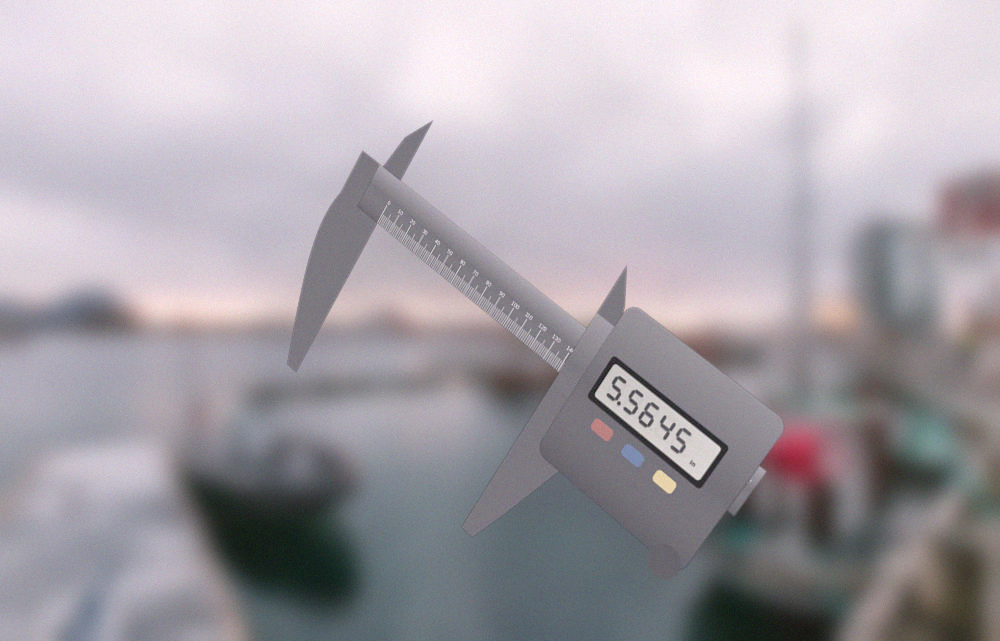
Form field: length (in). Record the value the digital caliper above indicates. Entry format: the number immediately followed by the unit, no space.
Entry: 5.5645in
